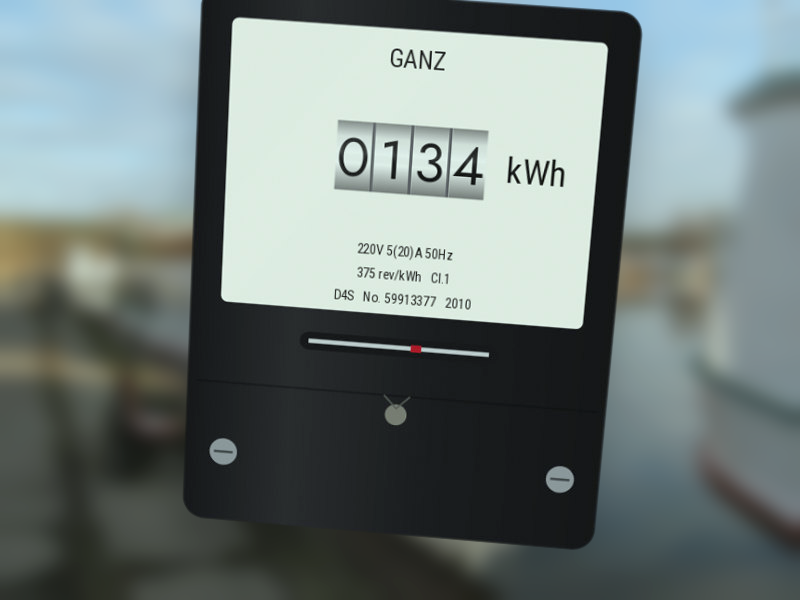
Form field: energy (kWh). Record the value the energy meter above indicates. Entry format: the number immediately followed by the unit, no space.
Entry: 134kWh
